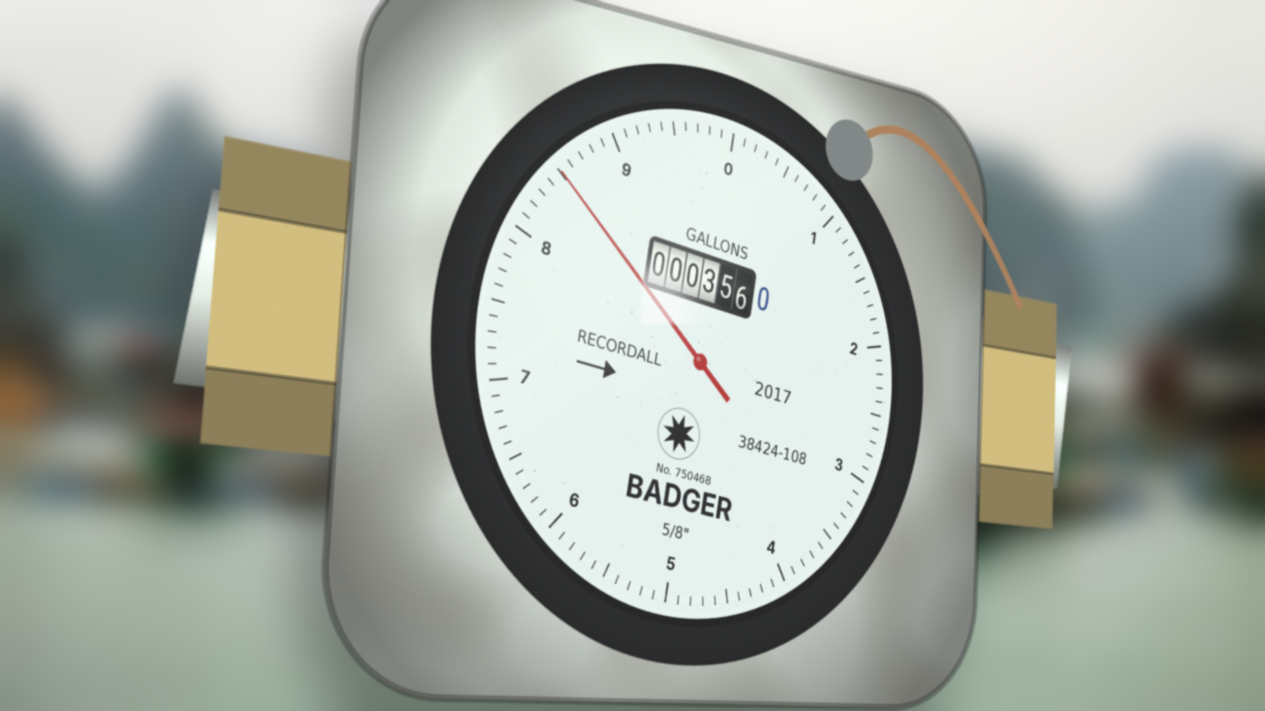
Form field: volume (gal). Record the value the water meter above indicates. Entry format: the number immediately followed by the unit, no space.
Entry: 3558.5gal
